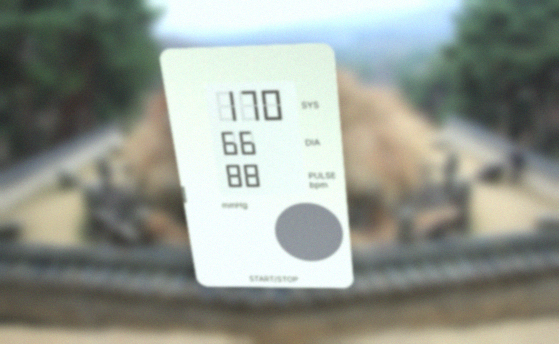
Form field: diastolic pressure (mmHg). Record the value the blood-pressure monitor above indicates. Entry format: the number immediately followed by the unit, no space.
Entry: 66mmHg
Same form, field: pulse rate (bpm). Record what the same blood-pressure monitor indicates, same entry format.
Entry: 88bpm
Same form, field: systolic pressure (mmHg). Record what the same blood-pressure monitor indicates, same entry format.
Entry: 170mmHg
